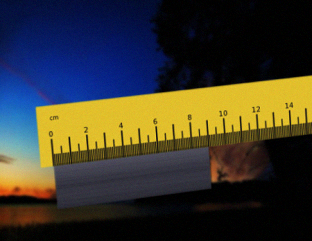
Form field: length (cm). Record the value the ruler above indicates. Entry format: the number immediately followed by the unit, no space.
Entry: 9cm
